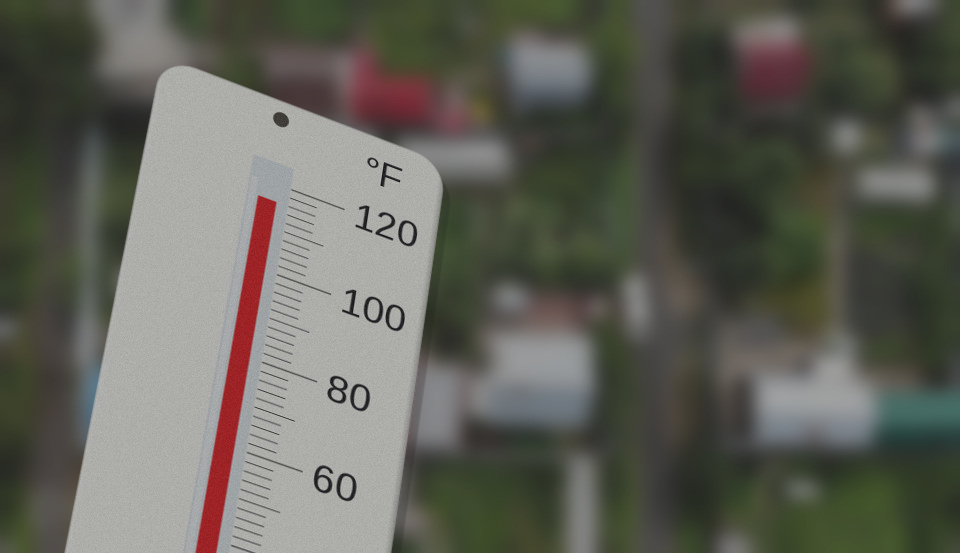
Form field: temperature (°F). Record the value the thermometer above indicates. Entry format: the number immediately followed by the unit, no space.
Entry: 116°F
